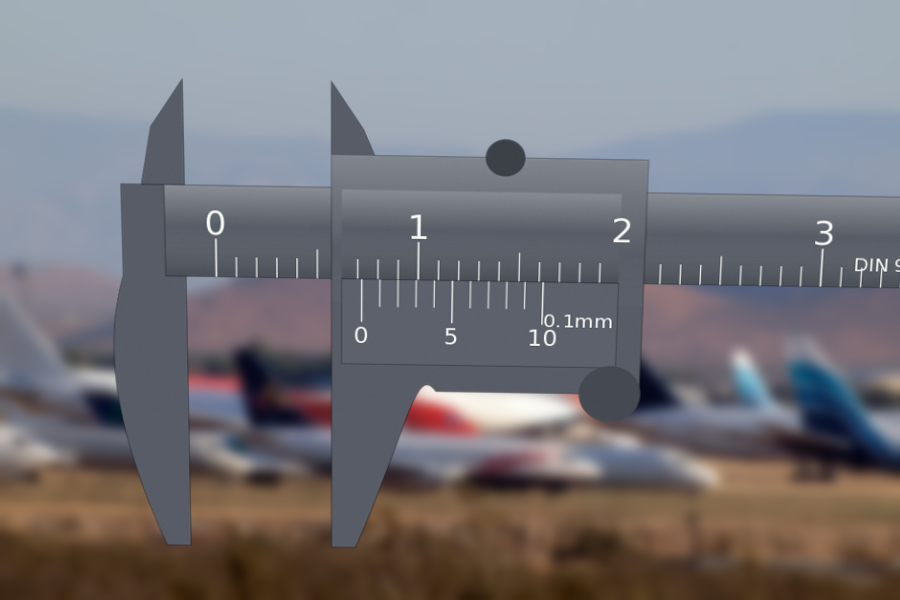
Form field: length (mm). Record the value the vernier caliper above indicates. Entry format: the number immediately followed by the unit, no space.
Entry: 7.2mm
